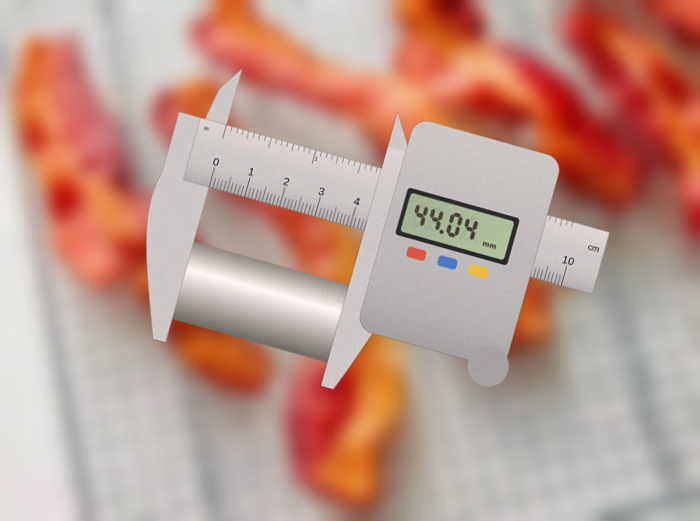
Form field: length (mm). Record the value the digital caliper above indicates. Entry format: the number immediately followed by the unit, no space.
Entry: 44.04mm
